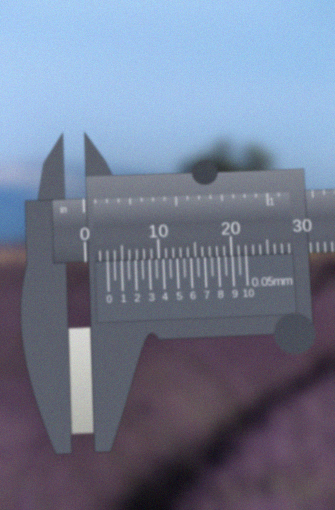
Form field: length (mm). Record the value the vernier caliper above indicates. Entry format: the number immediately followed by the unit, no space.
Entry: 3.0mm
